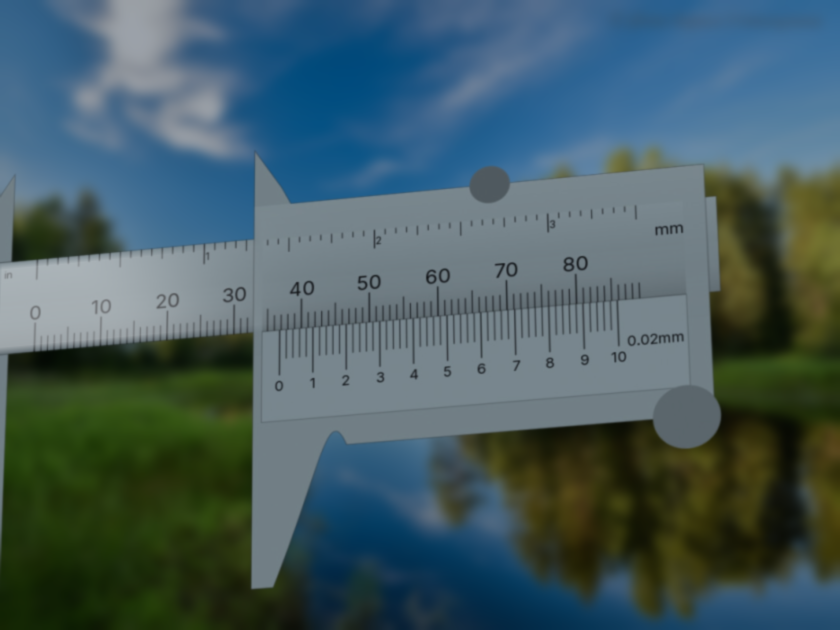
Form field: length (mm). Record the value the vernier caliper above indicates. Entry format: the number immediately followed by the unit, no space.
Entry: 36.8mm
